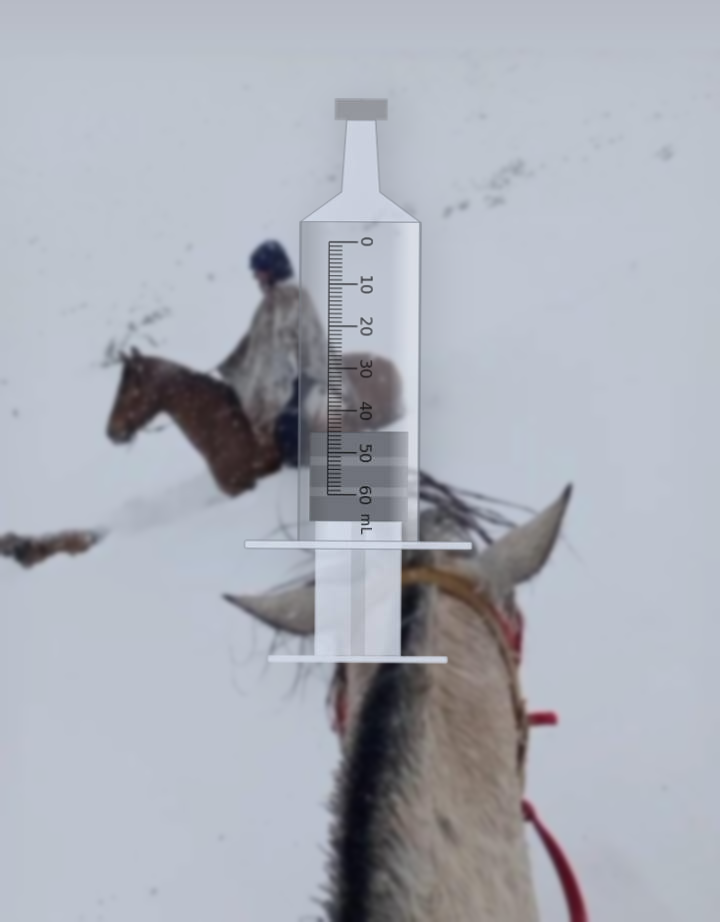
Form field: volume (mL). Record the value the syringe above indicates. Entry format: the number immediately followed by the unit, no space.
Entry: 45mL
